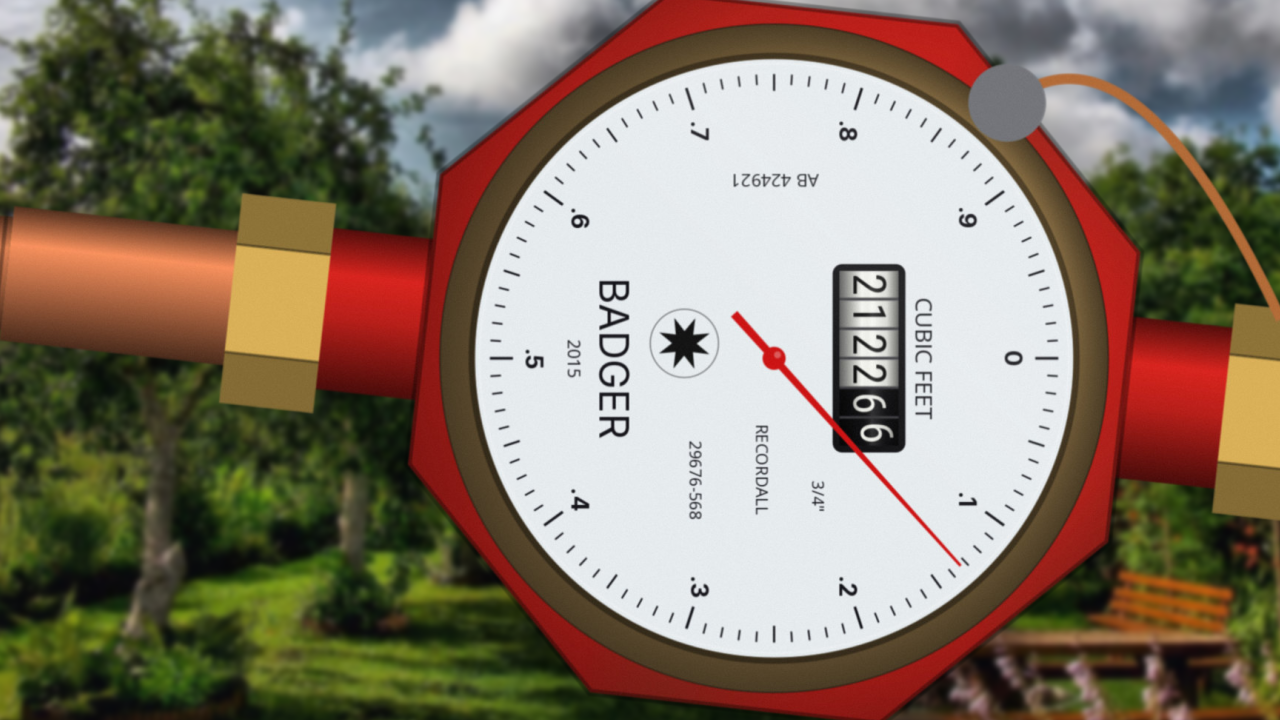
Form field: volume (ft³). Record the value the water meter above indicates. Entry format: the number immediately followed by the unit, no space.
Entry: 212266.13ft³
